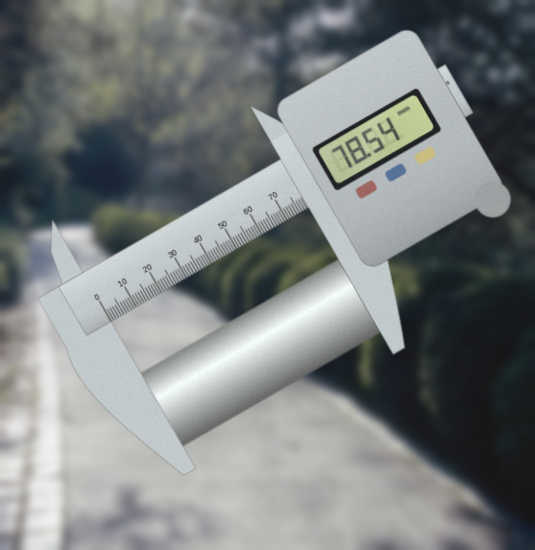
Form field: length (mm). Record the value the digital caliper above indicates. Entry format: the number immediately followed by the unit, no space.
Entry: 78.54mm
